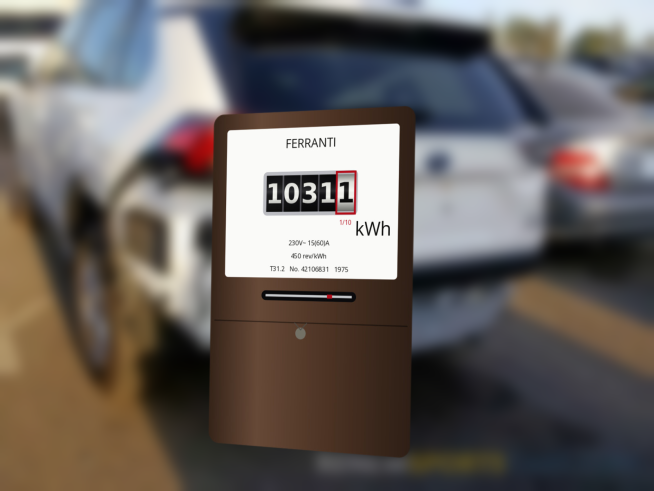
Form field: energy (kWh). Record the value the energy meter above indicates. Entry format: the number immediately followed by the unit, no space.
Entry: 1031.1kWh
